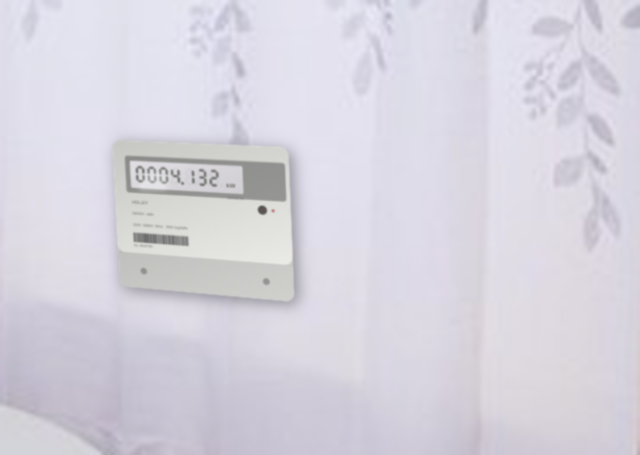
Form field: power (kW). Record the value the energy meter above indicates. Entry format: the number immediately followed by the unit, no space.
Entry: 4.132kW
